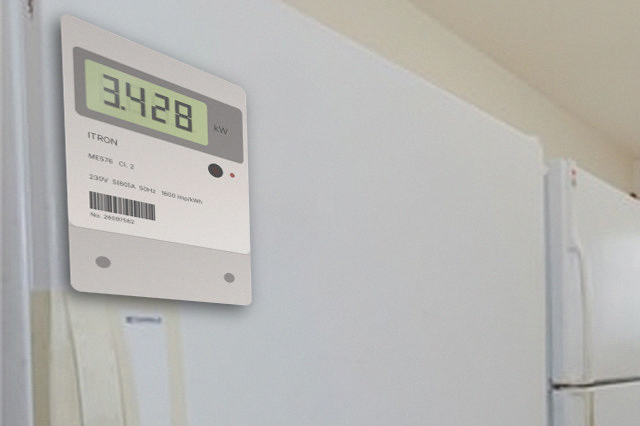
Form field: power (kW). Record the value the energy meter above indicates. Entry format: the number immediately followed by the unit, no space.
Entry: 3.428kW
